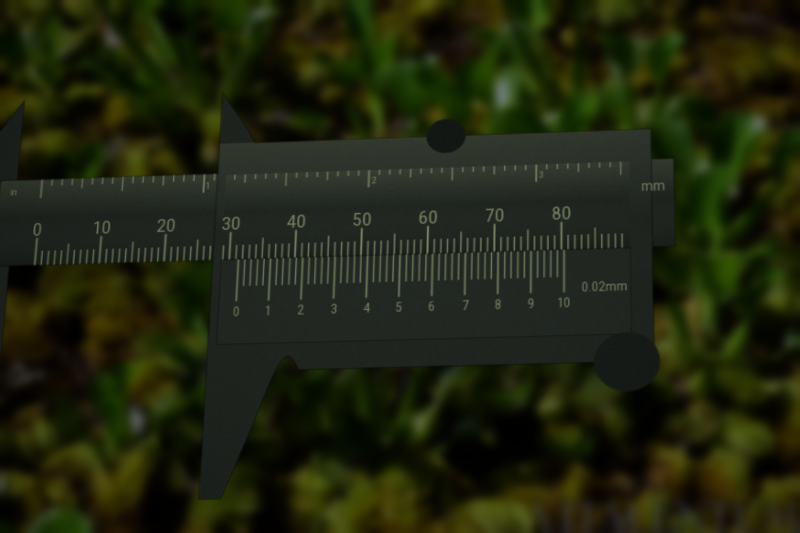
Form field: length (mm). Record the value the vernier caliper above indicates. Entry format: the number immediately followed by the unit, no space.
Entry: 31.4mm
